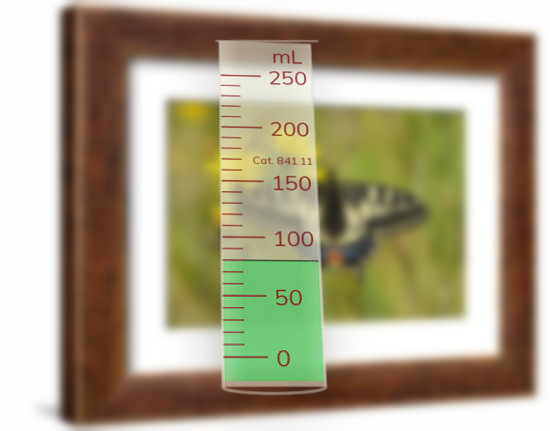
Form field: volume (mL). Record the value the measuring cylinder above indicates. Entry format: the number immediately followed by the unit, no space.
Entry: 80mL
